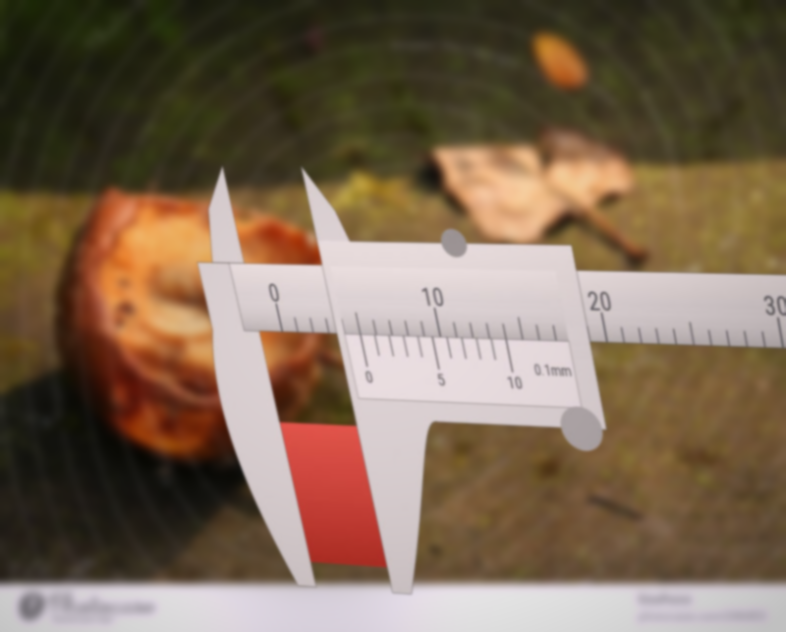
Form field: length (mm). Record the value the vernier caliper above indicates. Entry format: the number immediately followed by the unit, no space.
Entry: 5.0mm
